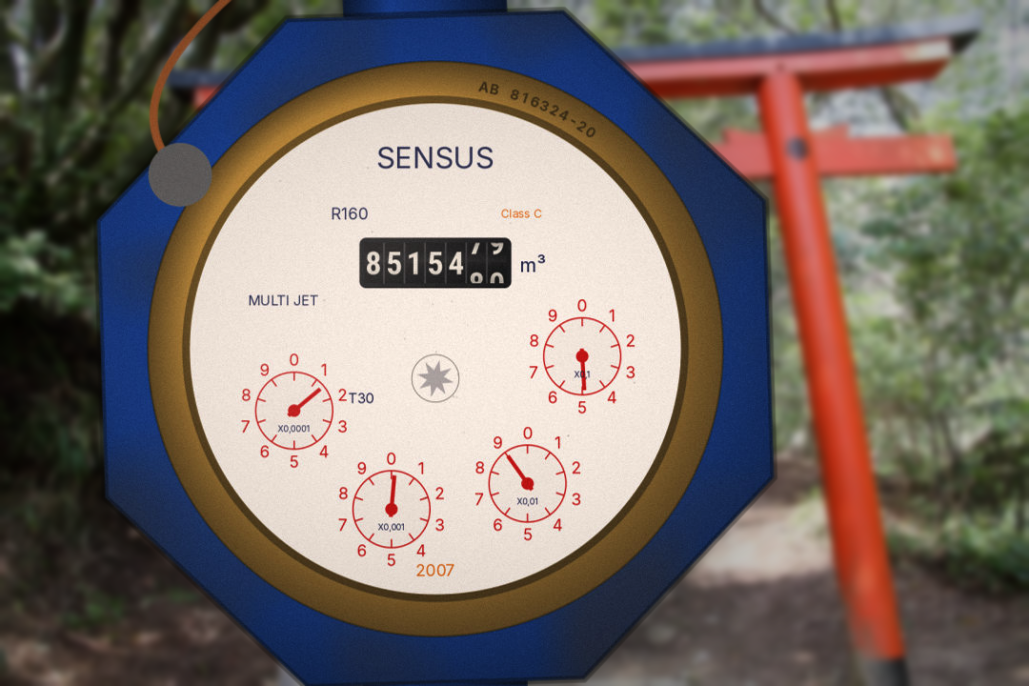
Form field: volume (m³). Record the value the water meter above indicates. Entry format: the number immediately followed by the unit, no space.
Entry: 8515479.4901m³
